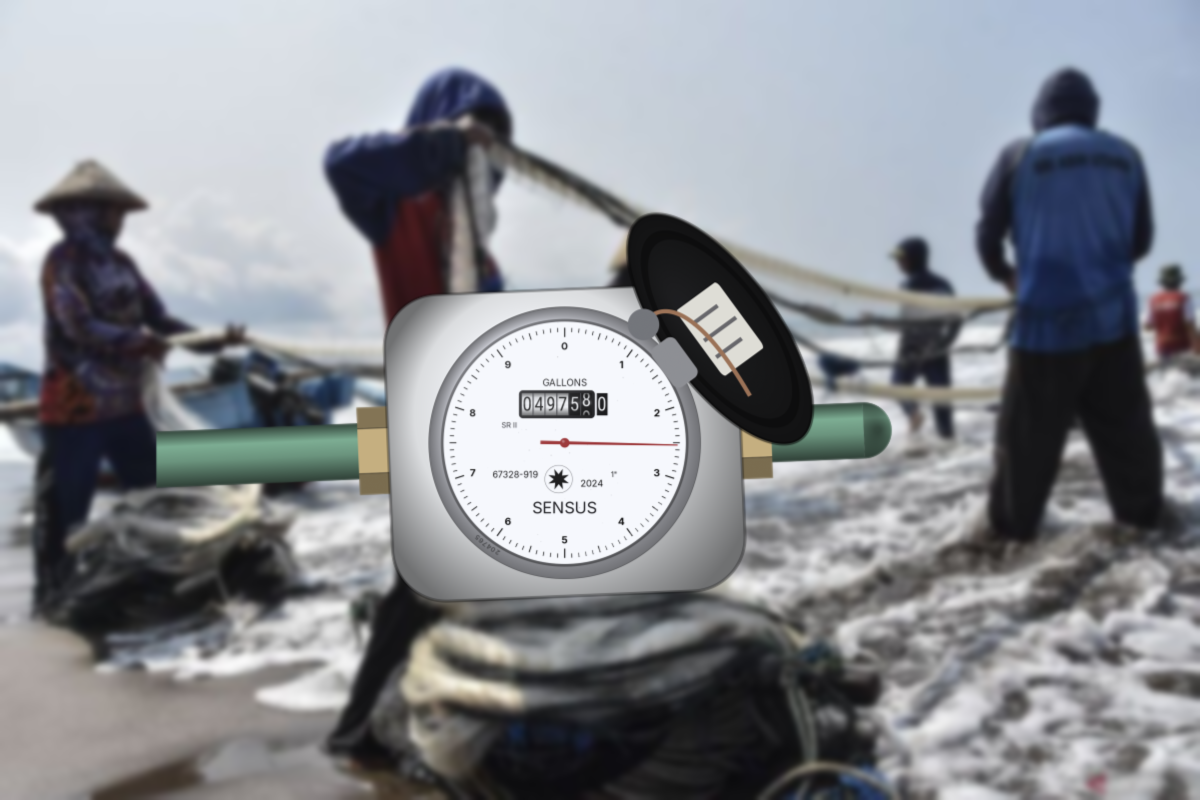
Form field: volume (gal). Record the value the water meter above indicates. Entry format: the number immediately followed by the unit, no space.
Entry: 497582.5gal
